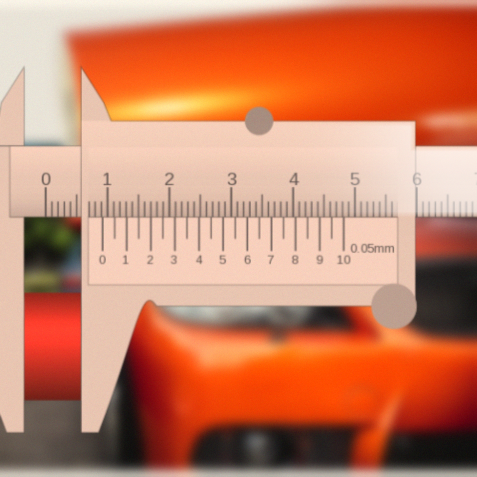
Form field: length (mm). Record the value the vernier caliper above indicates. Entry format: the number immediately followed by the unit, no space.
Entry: 9.2mm
